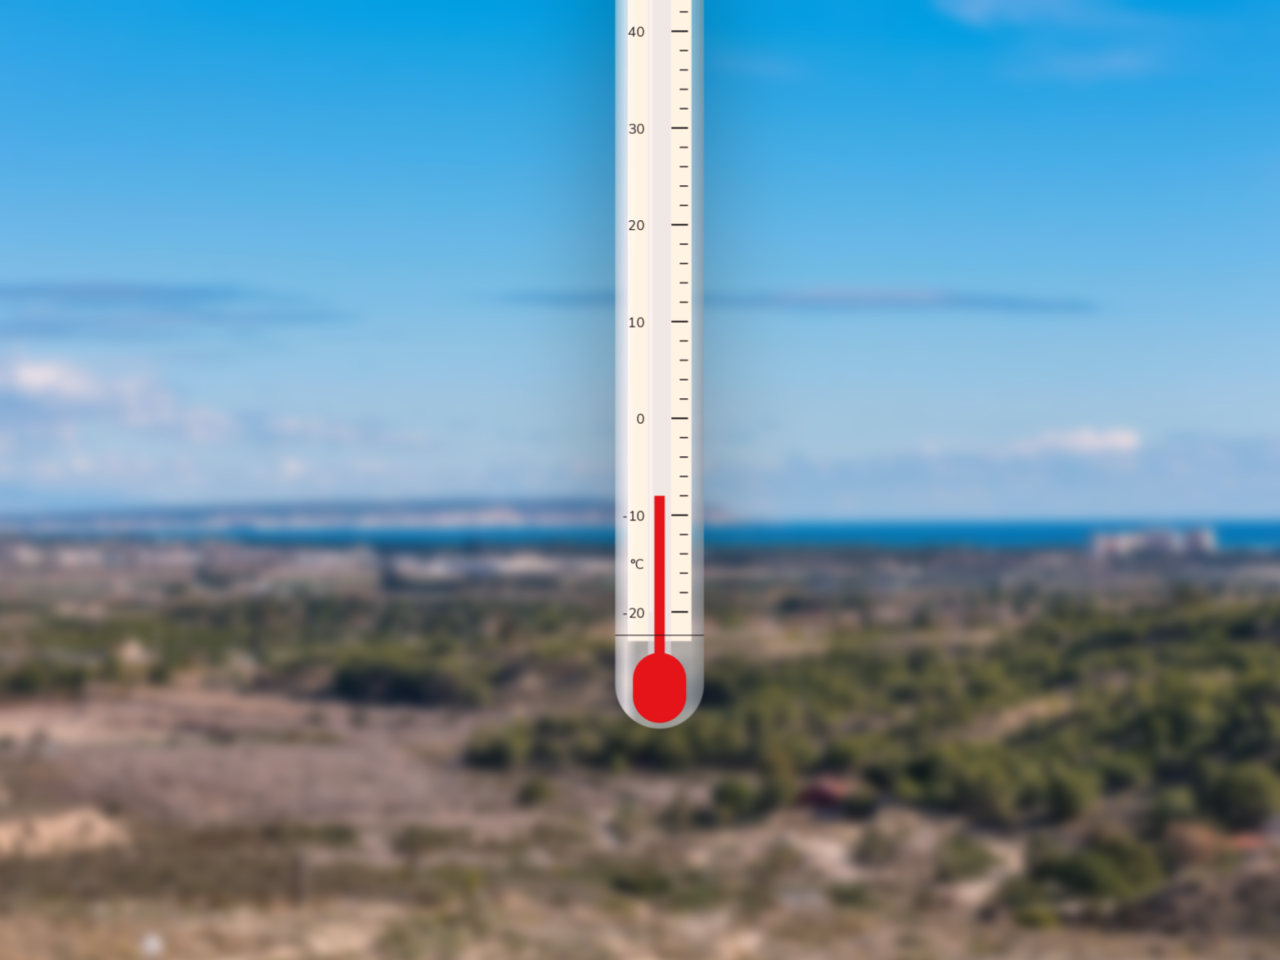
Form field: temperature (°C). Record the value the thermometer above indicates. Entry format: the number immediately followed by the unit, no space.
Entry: -8°C
